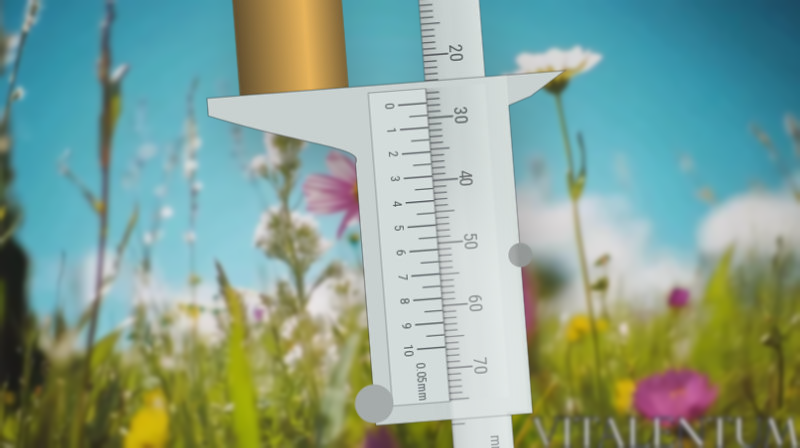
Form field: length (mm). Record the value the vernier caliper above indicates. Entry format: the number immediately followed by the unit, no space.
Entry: 27.6mm
